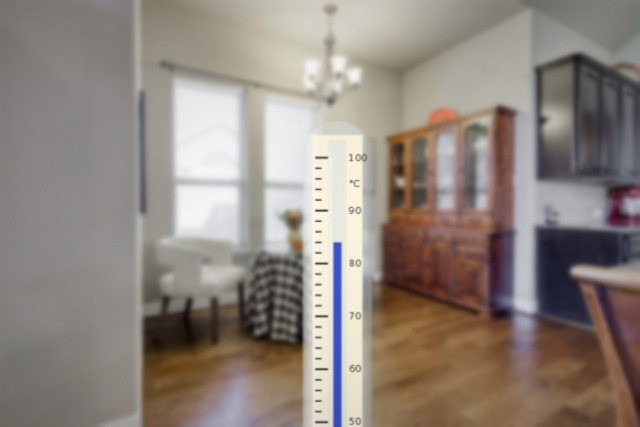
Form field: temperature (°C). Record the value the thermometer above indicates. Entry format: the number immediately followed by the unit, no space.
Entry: 84°C
